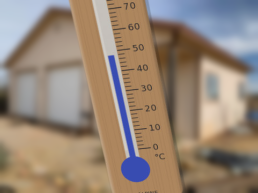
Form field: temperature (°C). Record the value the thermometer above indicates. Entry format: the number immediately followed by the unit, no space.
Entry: 48°C
